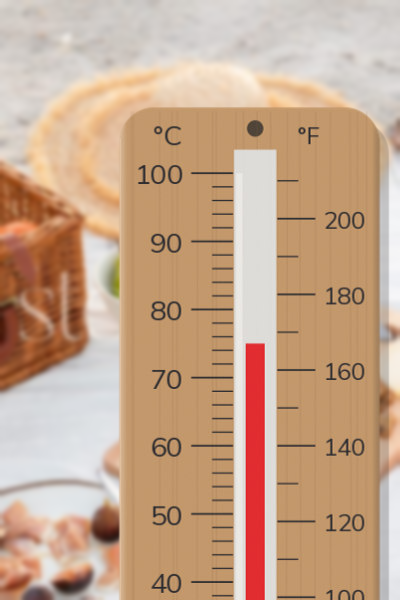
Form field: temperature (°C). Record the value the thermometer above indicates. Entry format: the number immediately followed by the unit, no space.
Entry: 75°C
